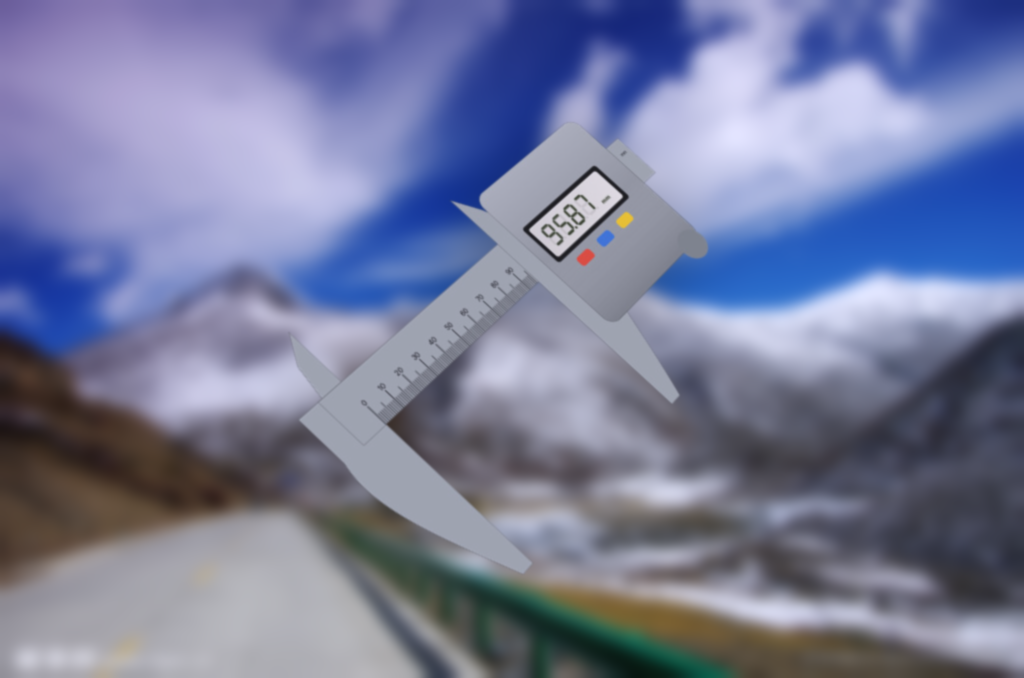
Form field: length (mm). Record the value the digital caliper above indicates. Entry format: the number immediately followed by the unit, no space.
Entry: 95.87mm
